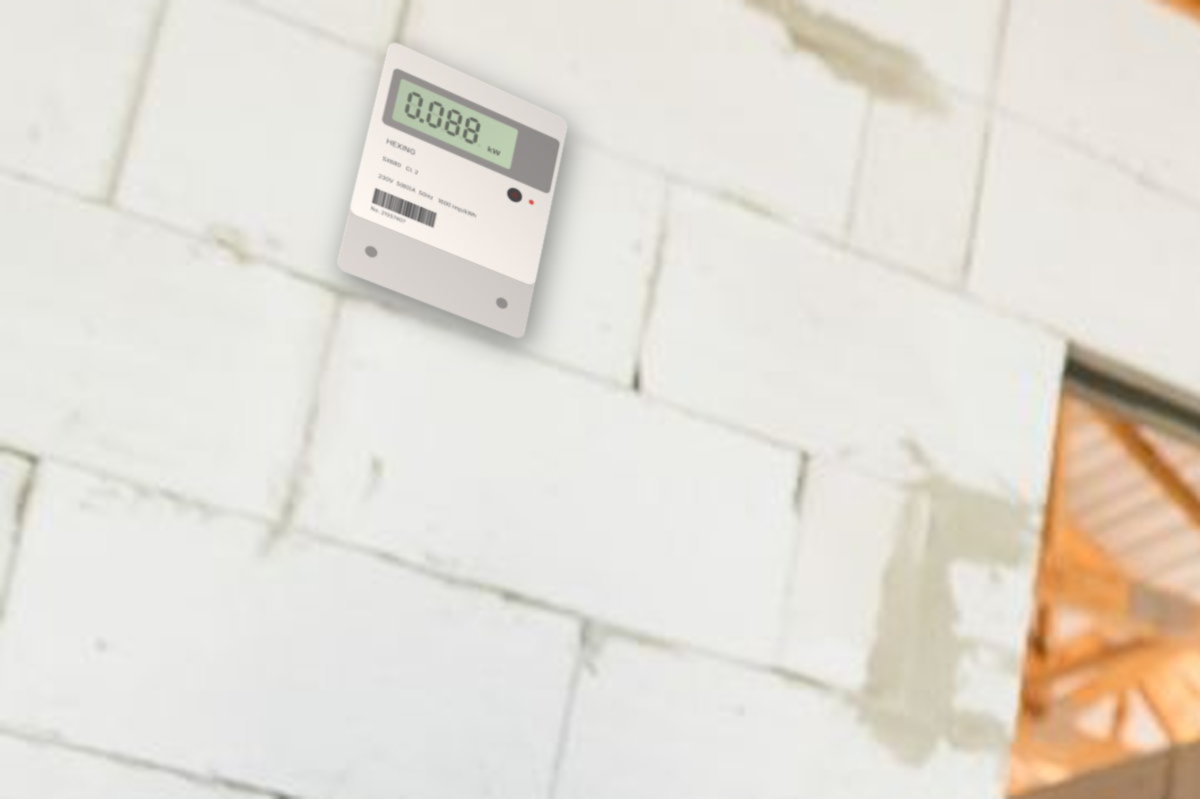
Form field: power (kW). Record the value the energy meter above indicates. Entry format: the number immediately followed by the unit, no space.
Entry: 0.088kW
